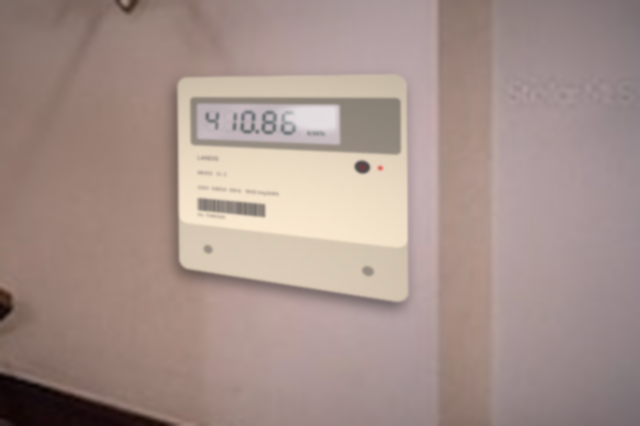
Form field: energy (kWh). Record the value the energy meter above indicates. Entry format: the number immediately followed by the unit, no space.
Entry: 410.86kWh
